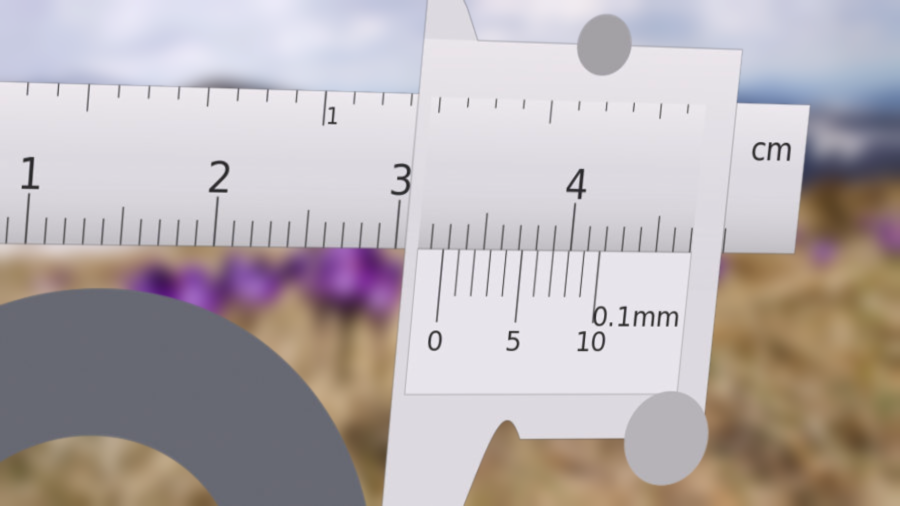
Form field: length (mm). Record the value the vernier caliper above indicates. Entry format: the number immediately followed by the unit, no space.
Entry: 32.7mm
